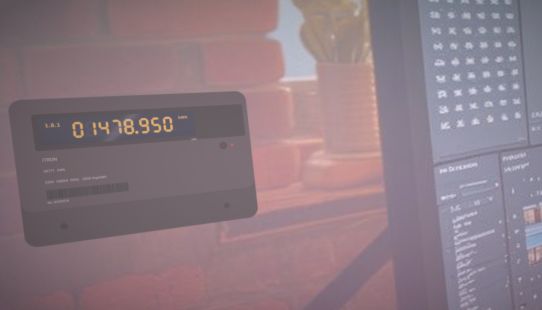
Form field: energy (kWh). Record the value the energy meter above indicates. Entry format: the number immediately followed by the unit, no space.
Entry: 1478.950kWh
